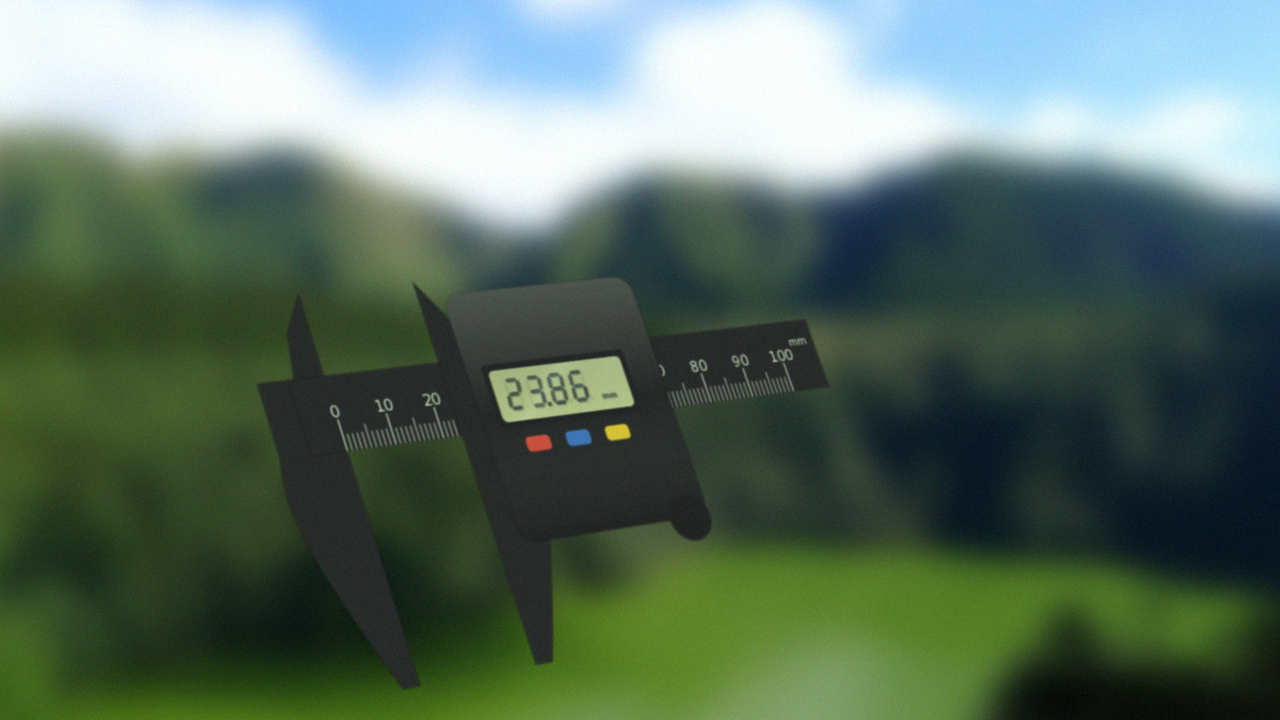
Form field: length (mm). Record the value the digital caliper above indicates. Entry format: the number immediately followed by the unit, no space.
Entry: 23.86mm
